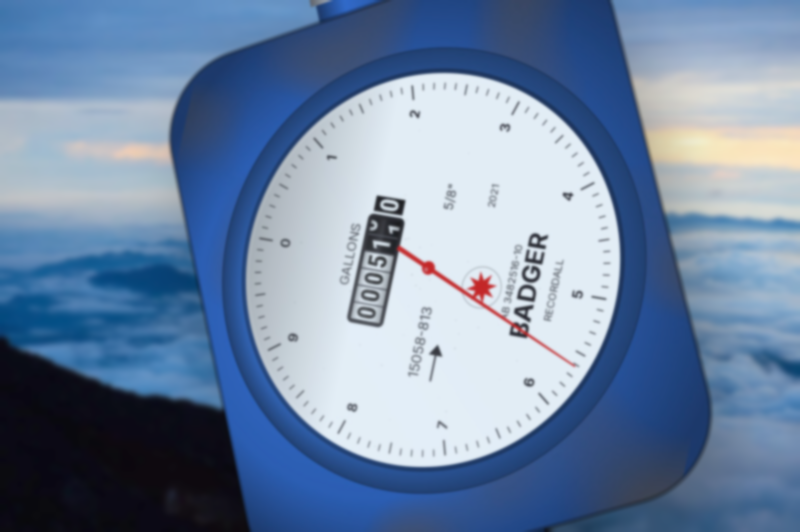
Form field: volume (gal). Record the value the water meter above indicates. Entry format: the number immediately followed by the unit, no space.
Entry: 5105.6gal
